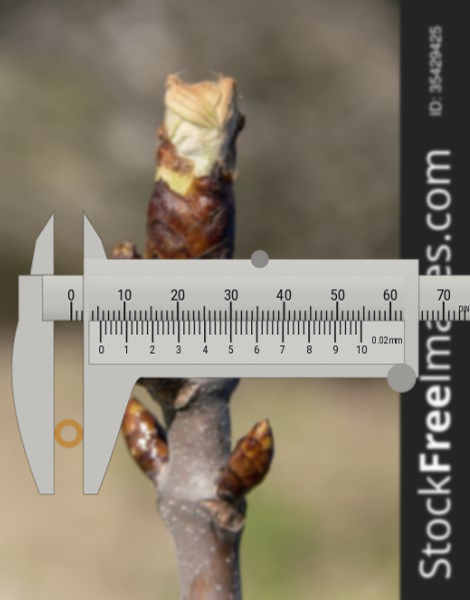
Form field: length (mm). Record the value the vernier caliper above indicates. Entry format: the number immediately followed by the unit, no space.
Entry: 5.5mm
